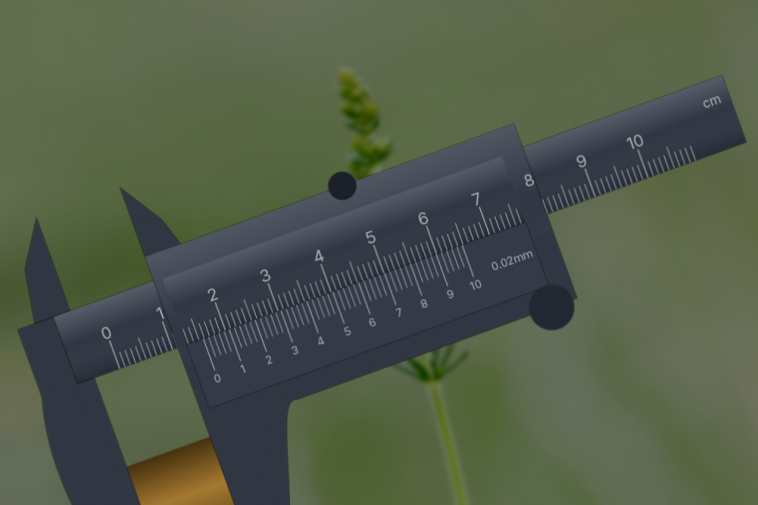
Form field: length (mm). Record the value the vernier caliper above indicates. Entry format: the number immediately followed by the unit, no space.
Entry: 15.8mm
